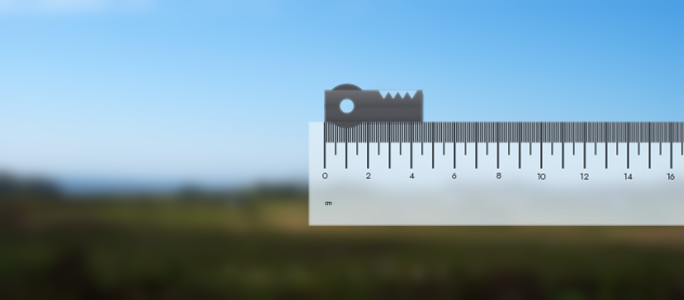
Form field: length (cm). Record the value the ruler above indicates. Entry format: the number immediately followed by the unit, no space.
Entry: 4.5cm
